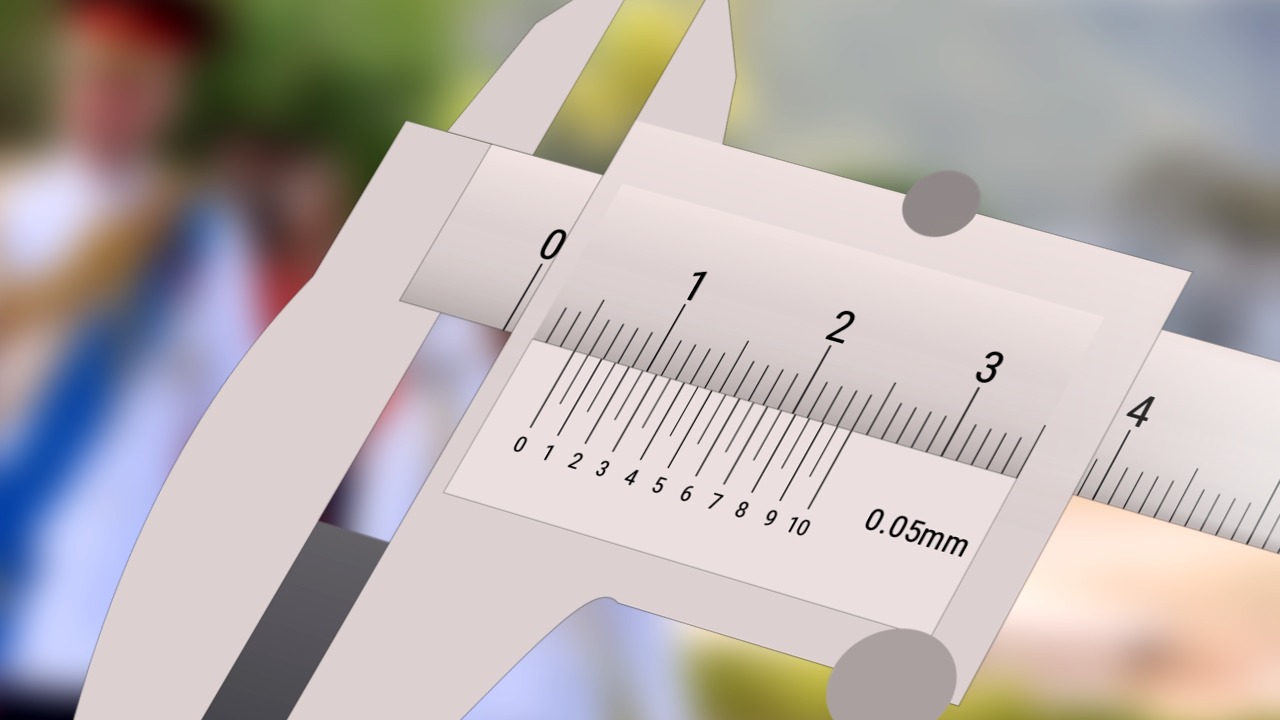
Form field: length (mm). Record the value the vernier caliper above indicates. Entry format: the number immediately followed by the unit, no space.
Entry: 5.0mm
